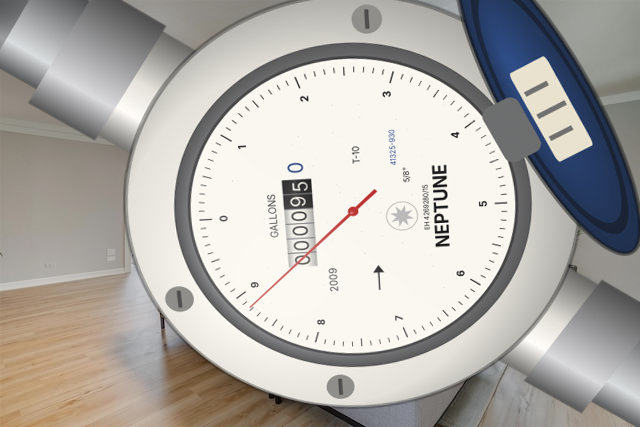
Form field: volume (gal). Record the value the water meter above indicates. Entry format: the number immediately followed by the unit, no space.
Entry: 948.8gal
